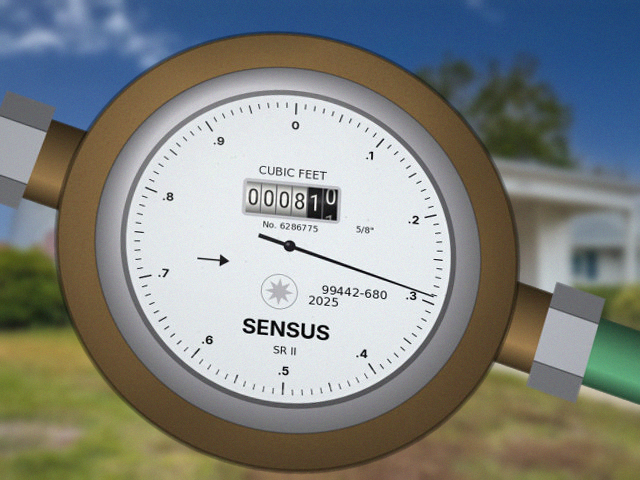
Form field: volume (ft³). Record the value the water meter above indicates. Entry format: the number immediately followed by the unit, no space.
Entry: 810.29ft³
